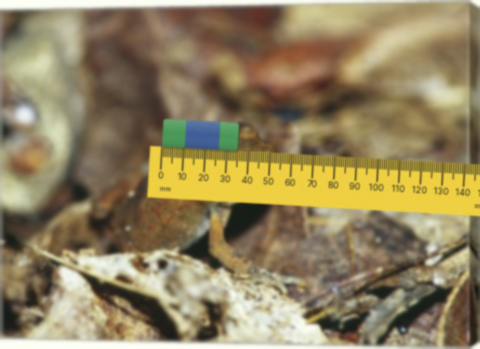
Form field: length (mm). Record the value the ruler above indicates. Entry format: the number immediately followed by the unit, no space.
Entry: 35mm
